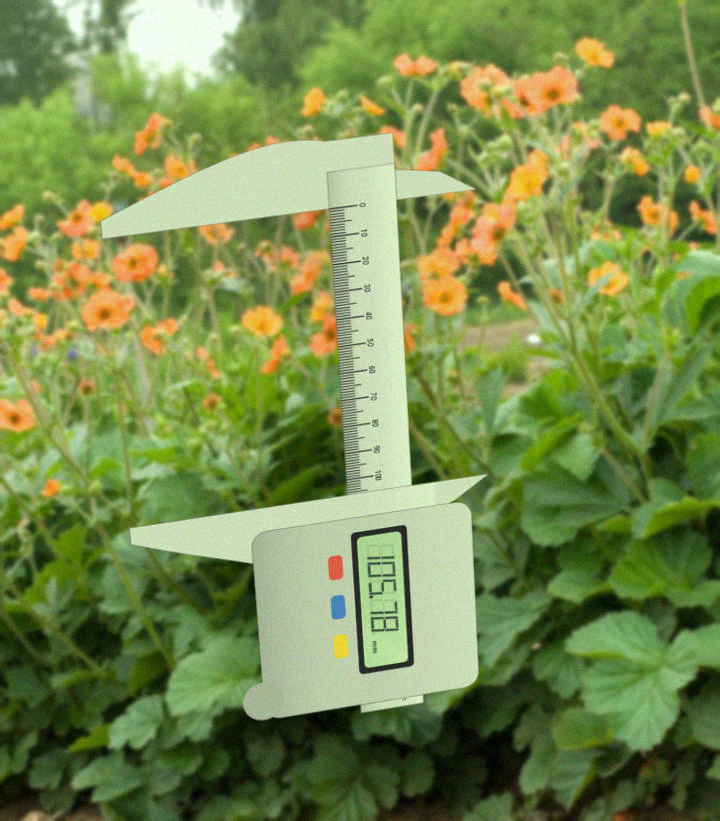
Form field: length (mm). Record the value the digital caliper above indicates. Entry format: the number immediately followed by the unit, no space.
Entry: 105.78mm
